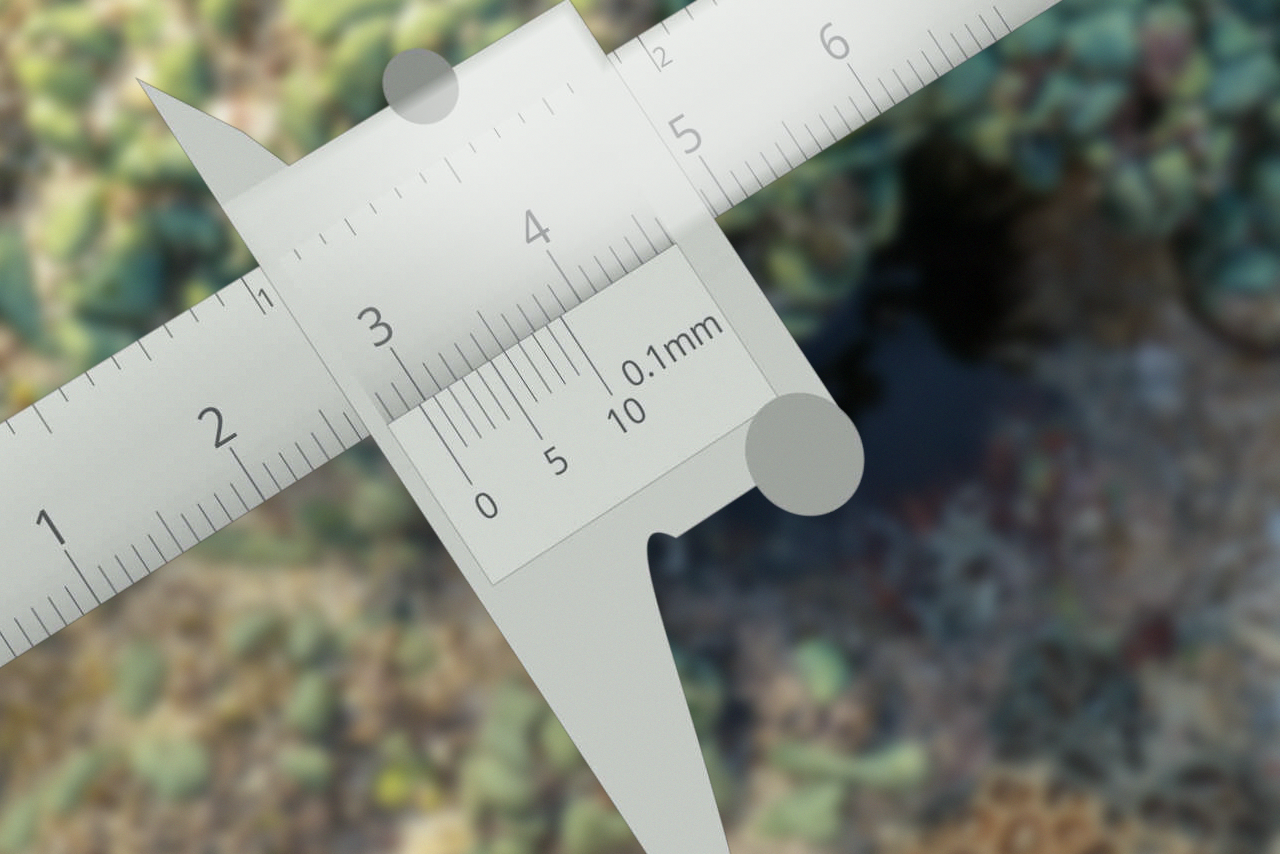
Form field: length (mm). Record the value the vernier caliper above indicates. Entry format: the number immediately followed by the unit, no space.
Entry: 29.6mm
